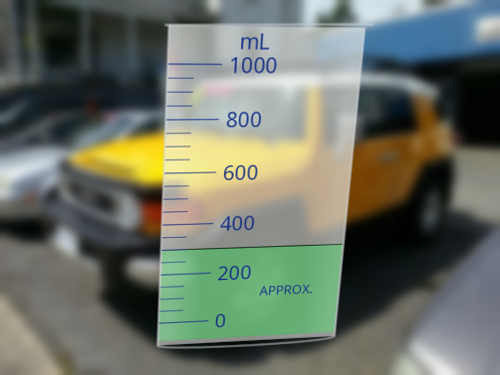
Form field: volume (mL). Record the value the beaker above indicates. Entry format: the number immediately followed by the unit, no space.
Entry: 300mL
